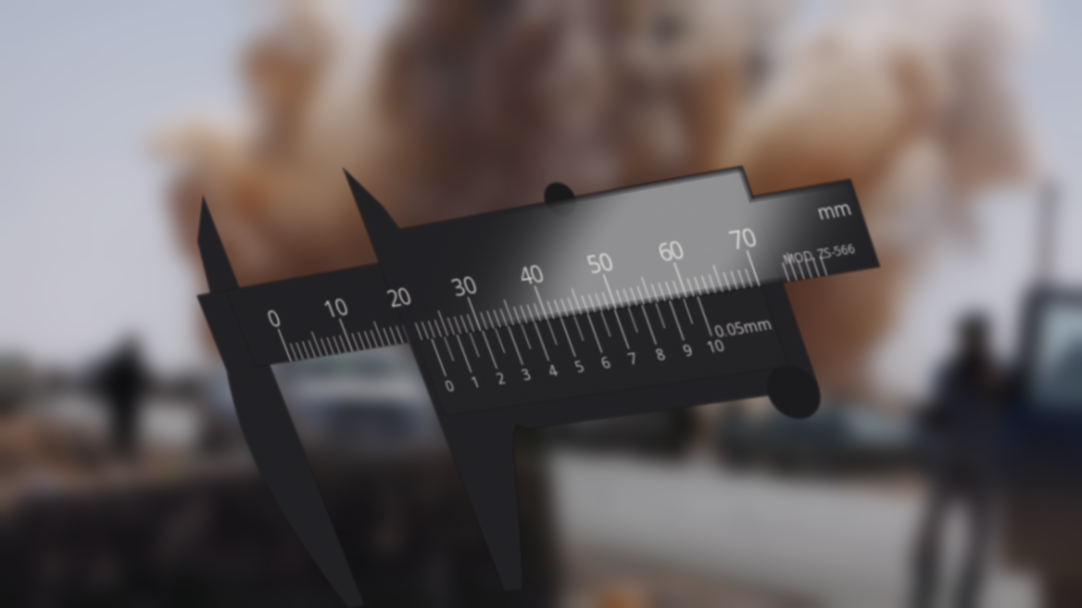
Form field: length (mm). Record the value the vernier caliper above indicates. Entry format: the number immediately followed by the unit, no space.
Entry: 22.5mm
